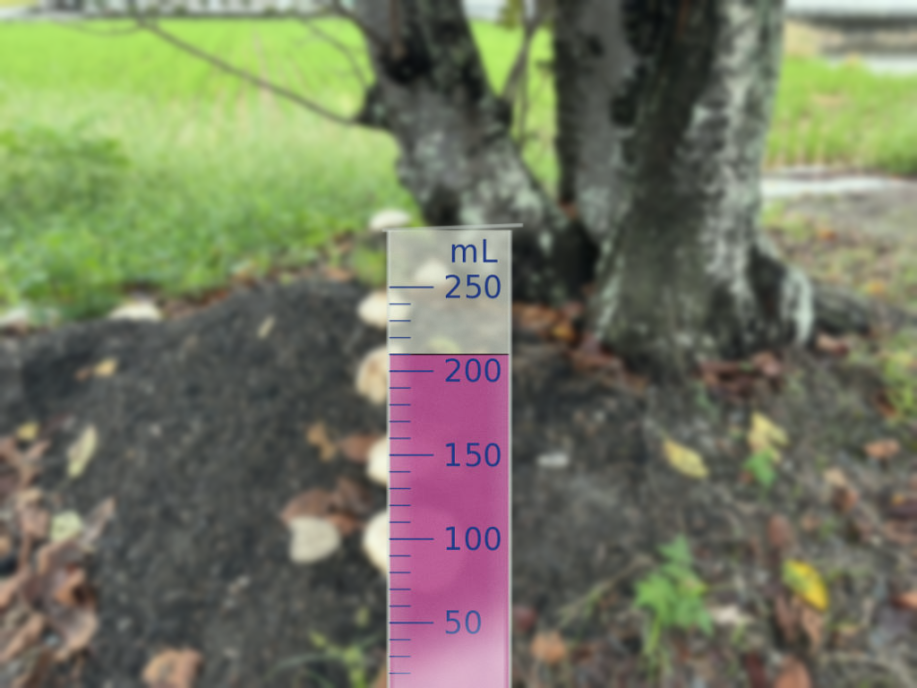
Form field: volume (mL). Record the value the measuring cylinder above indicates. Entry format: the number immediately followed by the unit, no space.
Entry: 210mL
